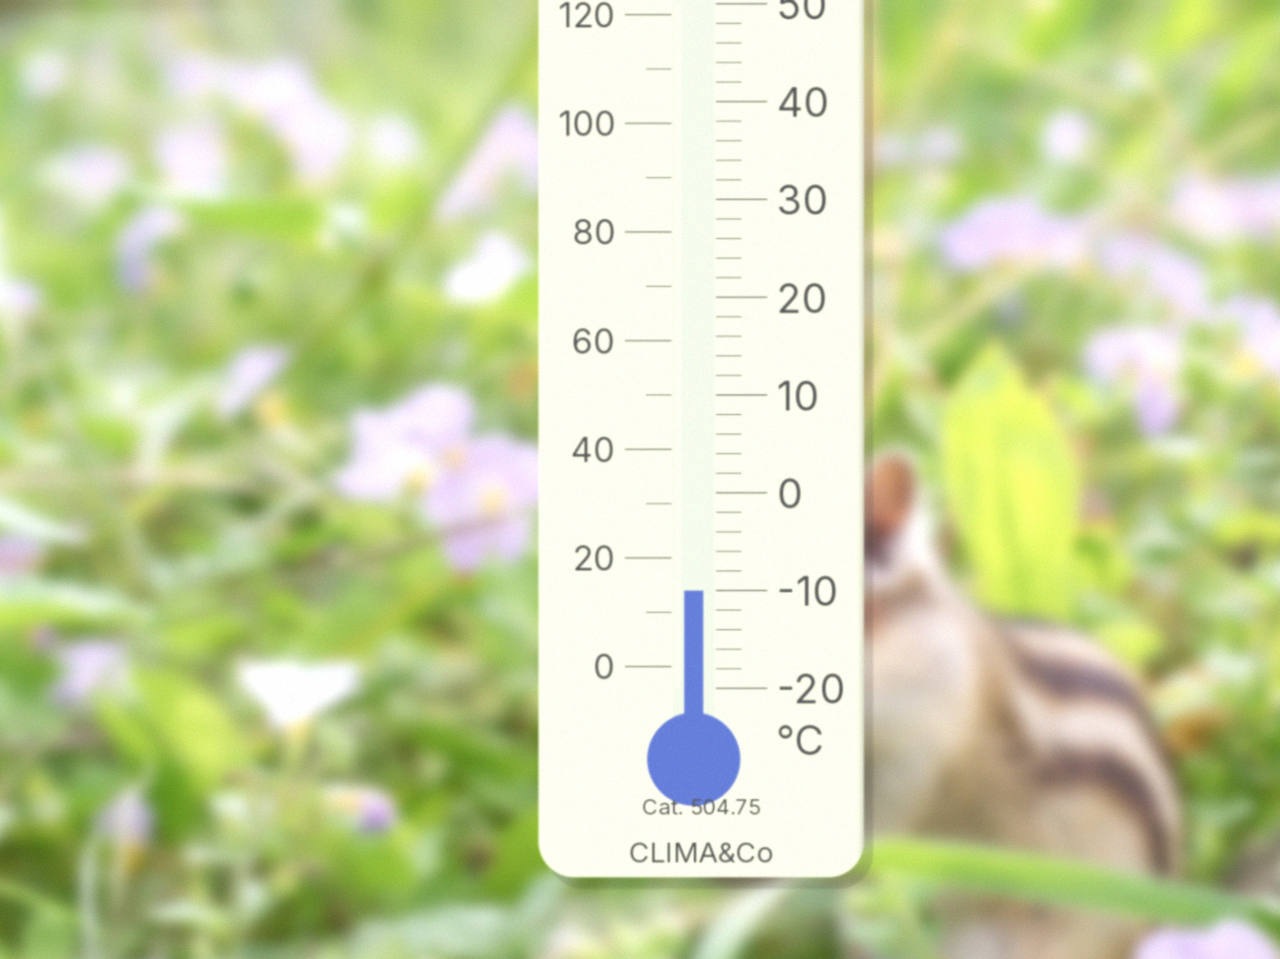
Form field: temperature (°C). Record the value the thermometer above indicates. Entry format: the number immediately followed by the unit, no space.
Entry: -10°C
